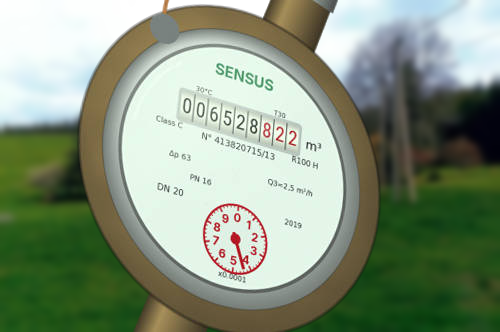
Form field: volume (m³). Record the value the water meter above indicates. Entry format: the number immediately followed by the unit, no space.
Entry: 6528.8224m³
